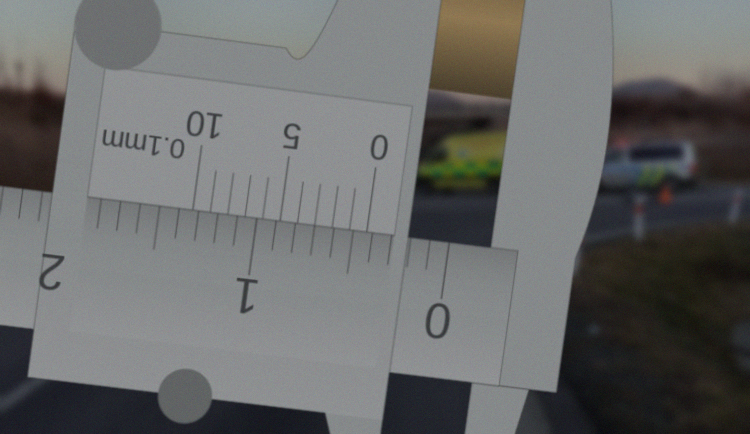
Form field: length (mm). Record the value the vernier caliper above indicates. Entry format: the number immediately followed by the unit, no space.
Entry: 4.3mm
